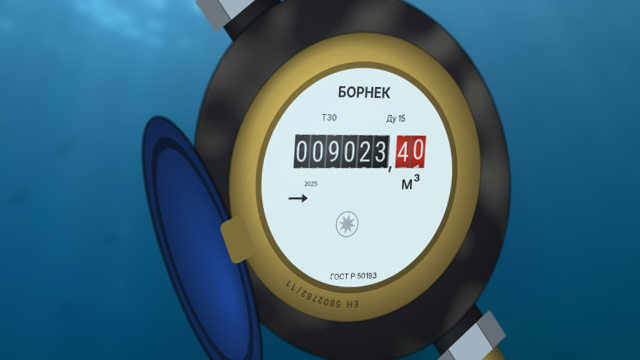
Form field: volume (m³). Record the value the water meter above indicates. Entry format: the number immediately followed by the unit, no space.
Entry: 9023.40m³
